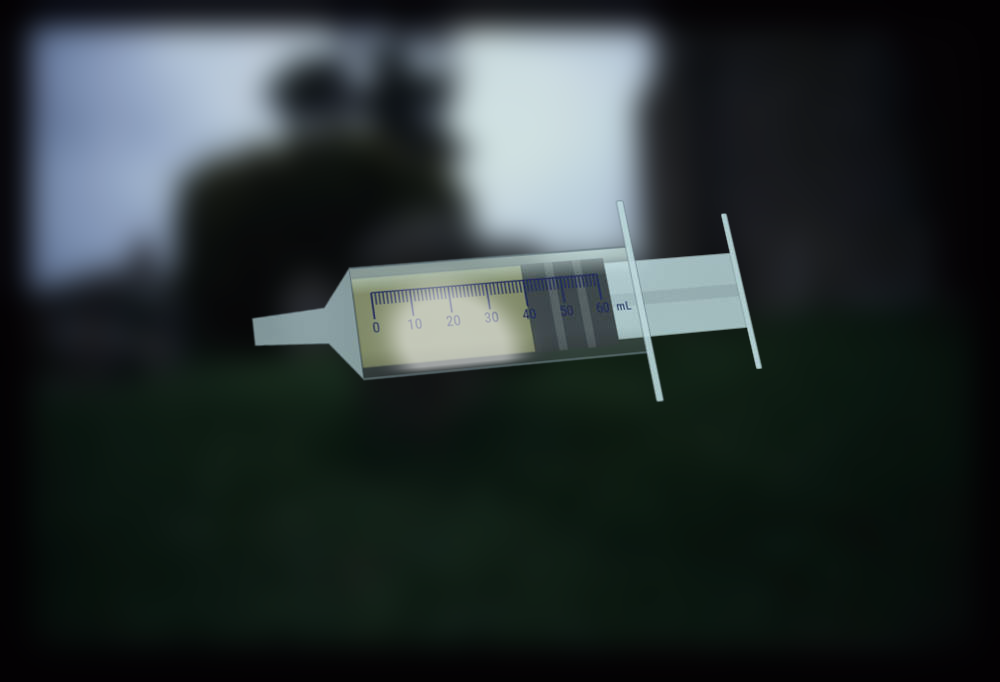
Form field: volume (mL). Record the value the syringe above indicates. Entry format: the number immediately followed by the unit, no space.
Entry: 40mL
